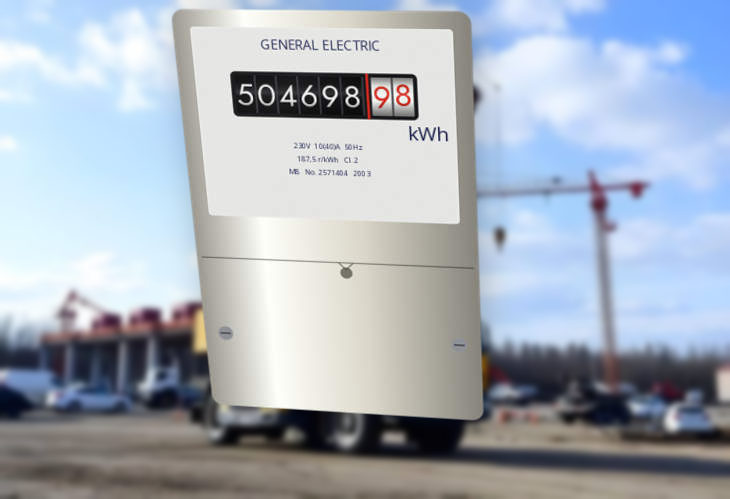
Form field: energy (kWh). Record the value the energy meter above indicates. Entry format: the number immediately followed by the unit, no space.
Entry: 504698.98kWh
